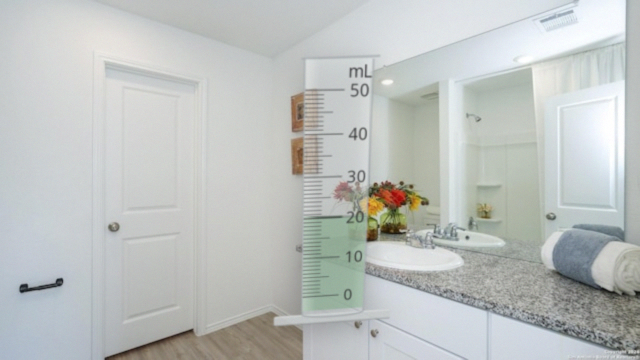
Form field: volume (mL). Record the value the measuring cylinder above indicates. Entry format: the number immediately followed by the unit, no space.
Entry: 20mL
